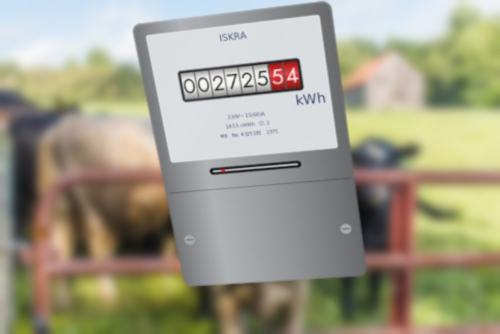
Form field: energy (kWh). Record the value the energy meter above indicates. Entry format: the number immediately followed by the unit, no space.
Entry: 2725.54kWh
